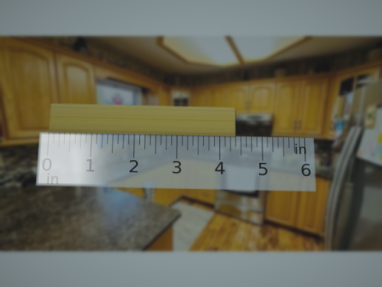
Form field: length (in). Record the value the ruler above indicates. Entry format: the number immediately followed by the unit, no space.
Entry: 4.375in
